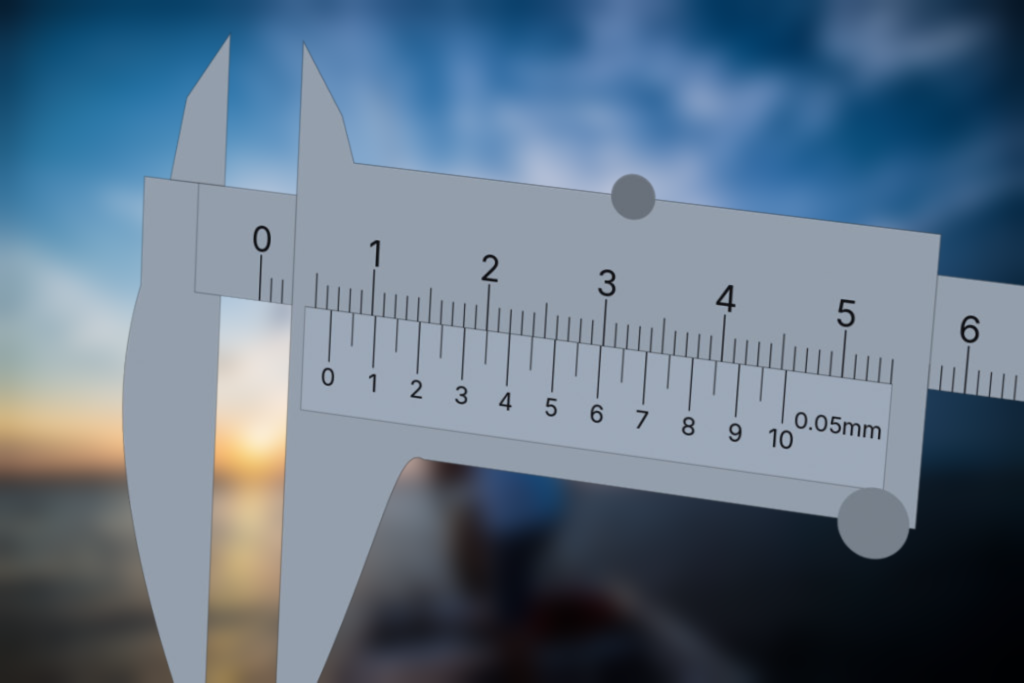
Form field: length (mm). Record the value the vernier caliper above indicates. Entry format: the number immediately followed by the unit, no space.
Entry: 6.4mm
